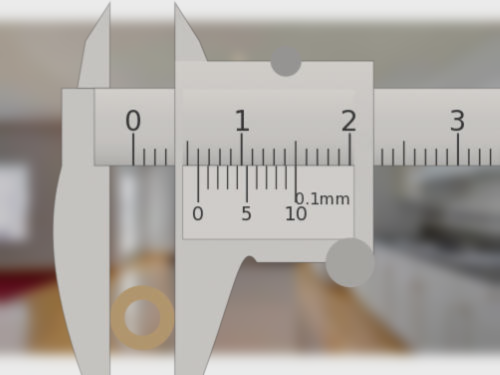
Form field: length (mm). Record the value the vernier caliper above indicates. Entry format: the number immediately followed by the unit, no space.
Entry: 6.0mm
